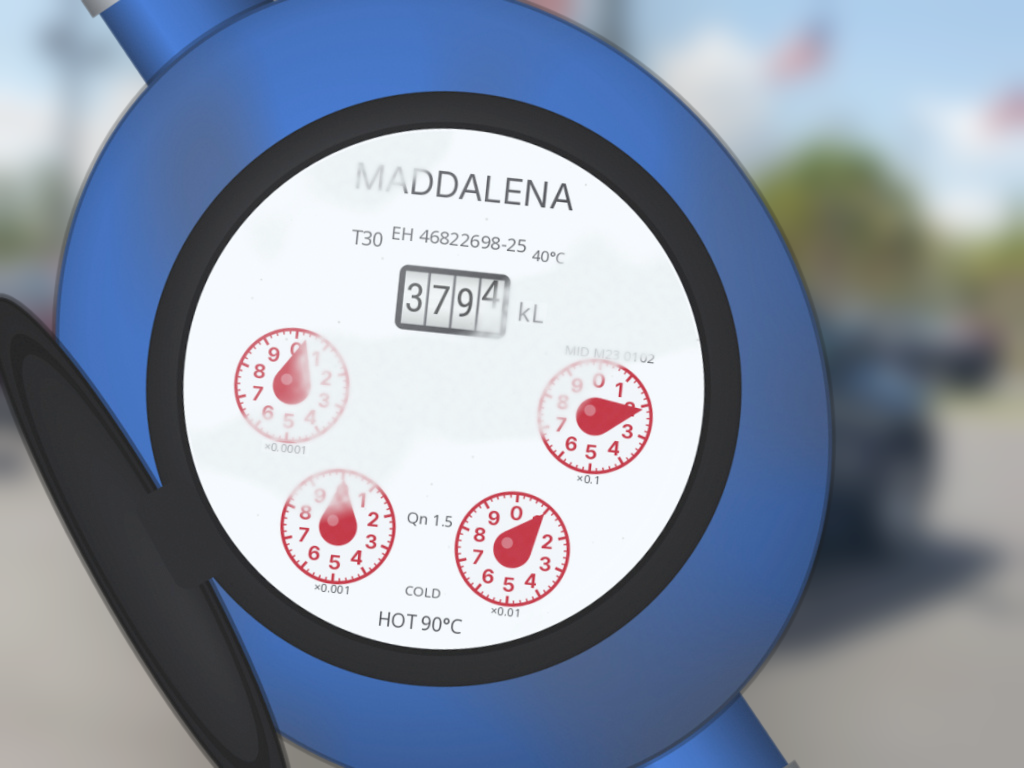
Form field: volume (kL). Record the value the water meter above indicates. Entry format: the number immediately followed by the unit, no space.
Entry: 3794.2100kL
